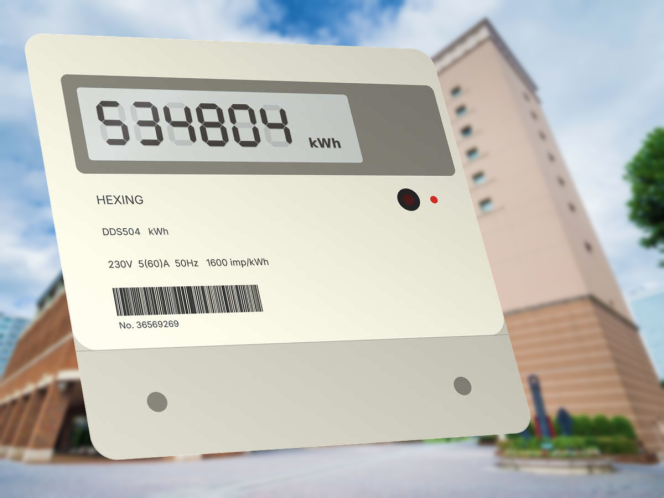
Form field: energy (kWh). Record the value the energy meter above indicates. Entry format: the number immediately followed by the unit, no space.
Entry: 534804kWh
